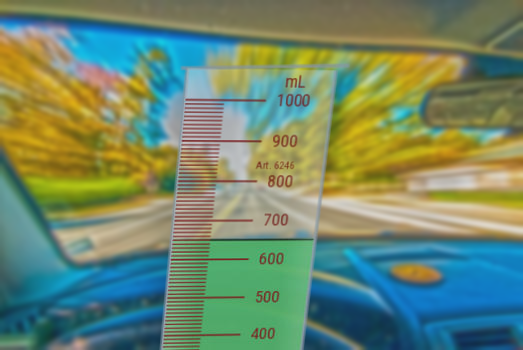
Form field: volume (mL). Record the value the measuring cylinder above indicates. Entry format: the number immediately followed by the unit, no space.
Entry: 650mL
